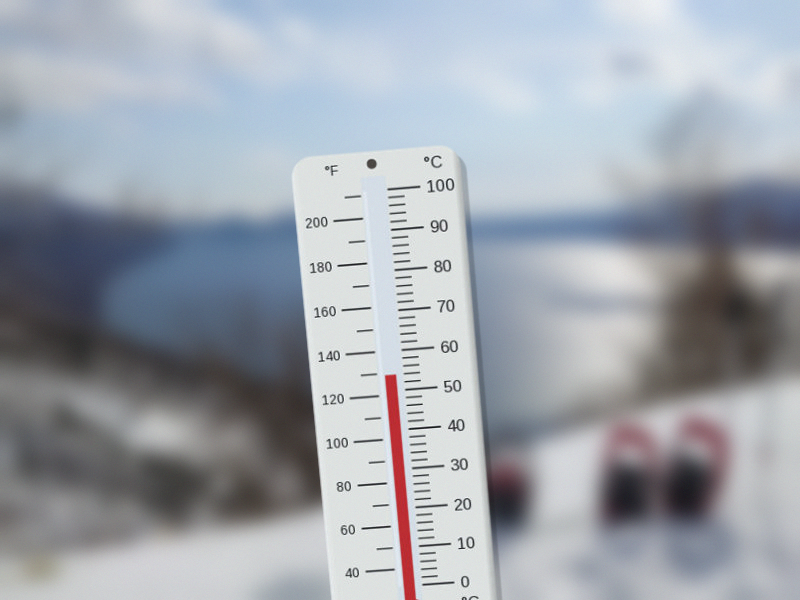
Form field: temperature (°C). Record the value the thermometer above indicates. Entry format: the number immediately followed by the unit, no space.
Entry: 54°C
